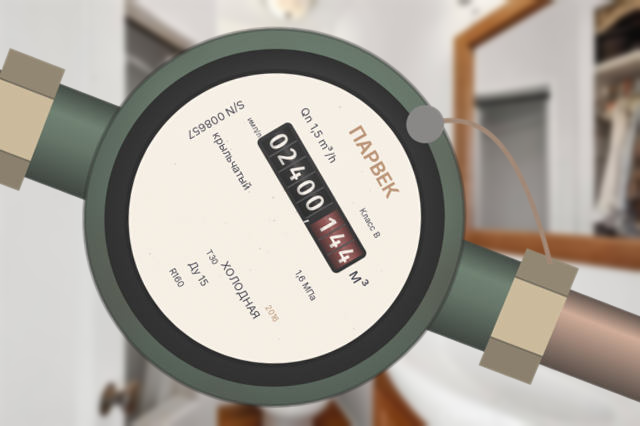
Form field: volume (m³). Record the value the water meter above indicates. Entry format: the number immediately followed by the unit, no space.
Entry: 2400.144m³
